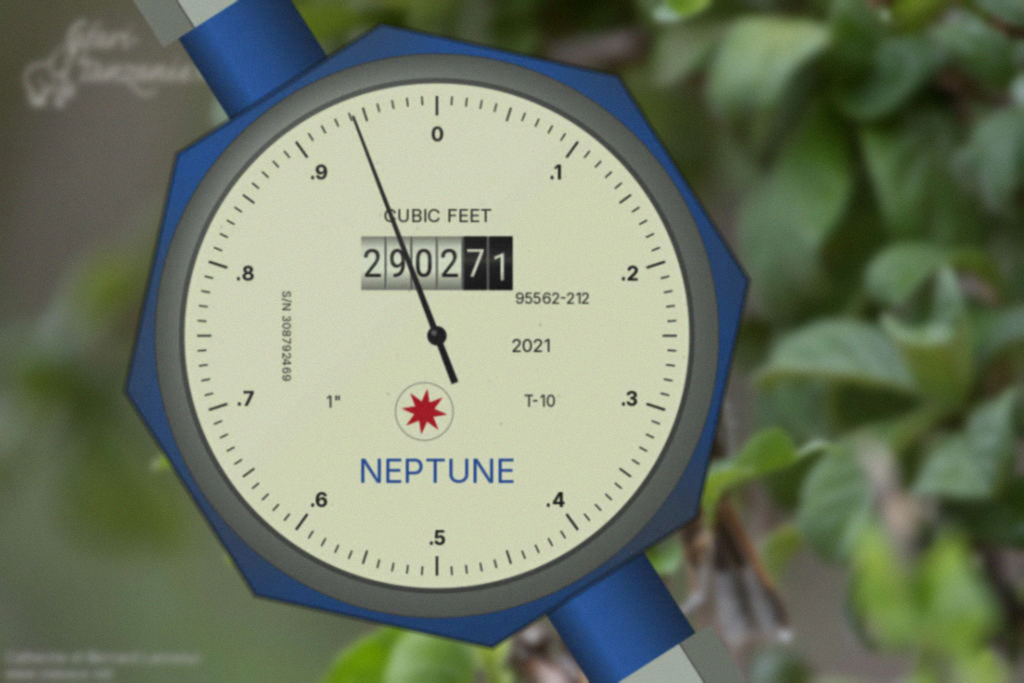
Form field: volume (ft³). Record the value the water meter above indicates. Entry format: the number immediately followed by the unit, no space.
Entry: 290270.94ft³
